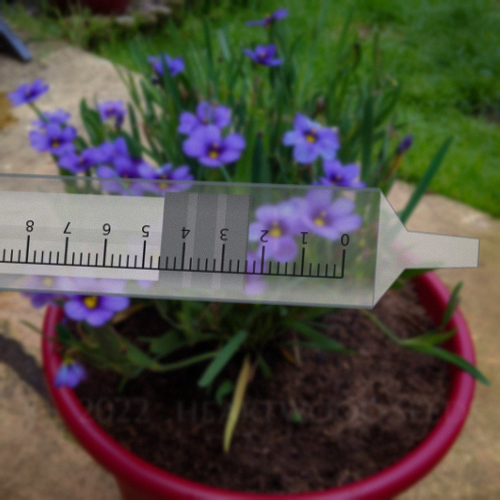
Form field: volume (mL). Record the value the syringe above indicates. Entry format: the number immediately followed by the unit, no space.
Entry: 2.4mL
